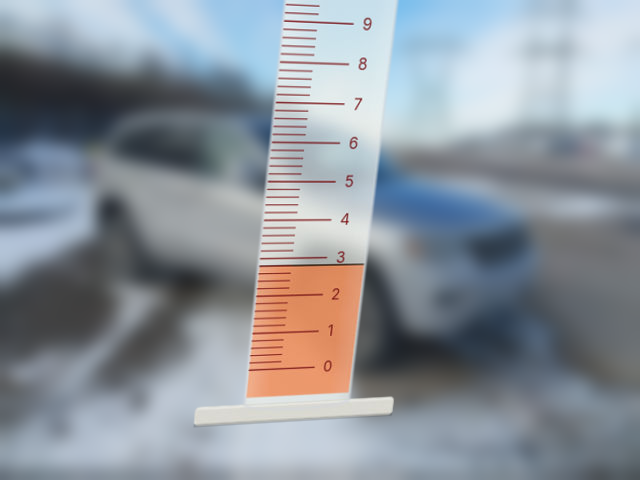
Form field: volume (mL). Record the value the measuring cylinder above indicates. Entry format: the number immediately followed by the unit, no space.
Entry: 2.8mL
